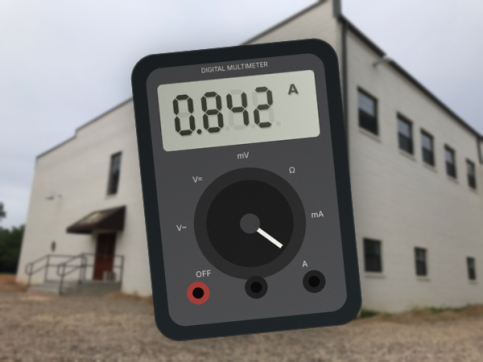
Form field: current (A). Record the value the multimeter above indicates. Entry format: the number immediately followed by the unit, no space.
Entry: 0.842A
